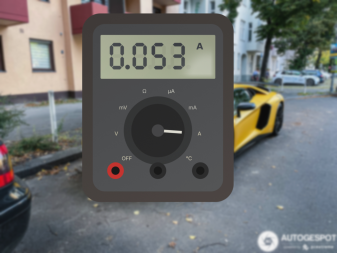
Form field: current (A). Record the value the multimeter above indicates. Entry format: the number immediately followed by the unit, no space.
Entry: 0.053A
